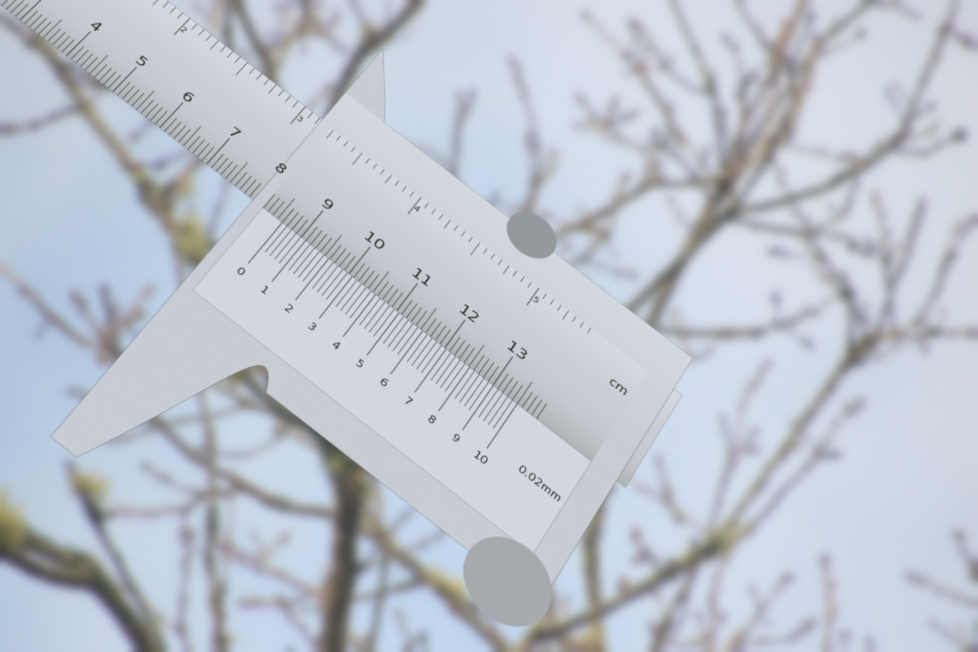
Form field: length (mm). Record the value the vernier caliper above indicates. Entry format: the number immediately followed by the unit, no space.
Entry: 86.0mm
